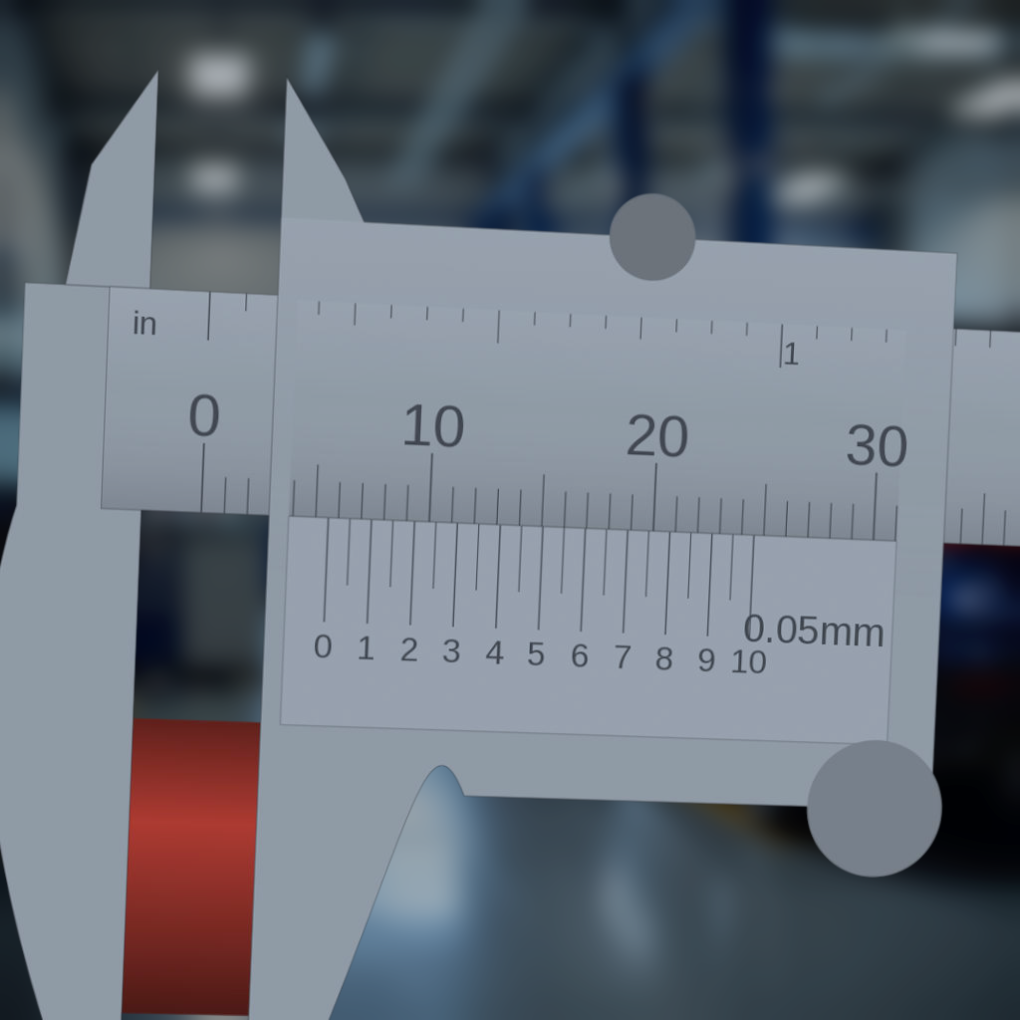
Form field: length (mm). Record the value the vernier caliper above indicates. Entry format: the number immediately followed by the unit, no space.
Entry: 5.55mm
